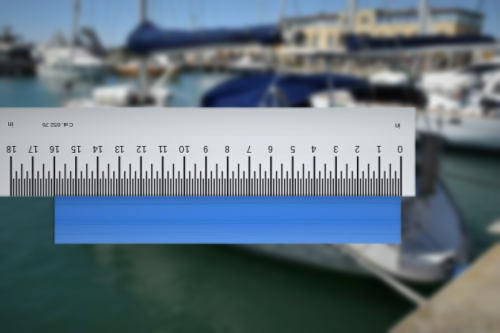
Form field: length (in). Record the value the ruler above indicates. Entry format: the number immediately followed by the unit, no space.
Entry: 16in
